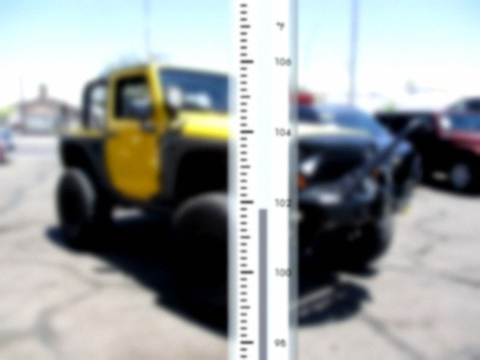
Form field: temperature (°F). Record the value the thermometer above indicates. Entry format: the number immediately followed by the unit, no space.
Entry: 101.8°F
